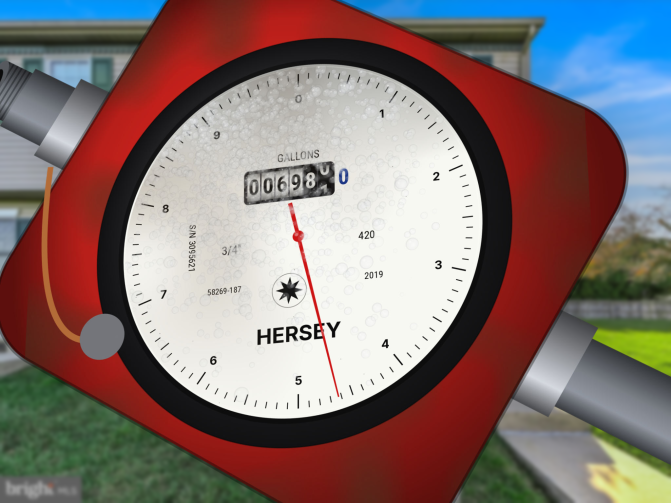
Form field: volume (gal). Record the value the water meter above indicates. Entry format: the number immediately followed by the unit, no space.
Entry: 69804.6gal
